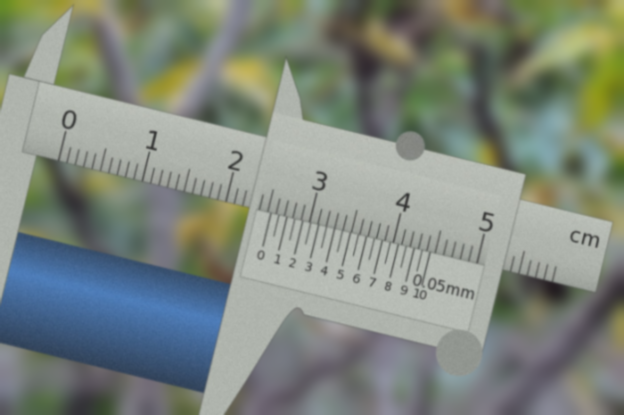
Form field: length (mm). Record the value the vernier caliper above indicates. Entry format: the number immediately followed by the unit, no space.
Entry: 25.4mm
